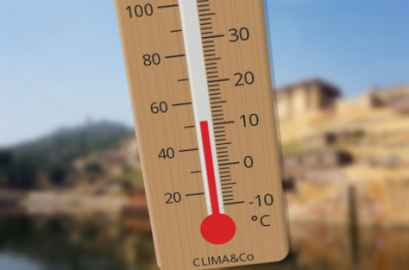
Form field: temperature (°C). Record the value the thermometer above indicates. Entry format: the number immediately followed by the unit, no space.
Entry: 11°C
